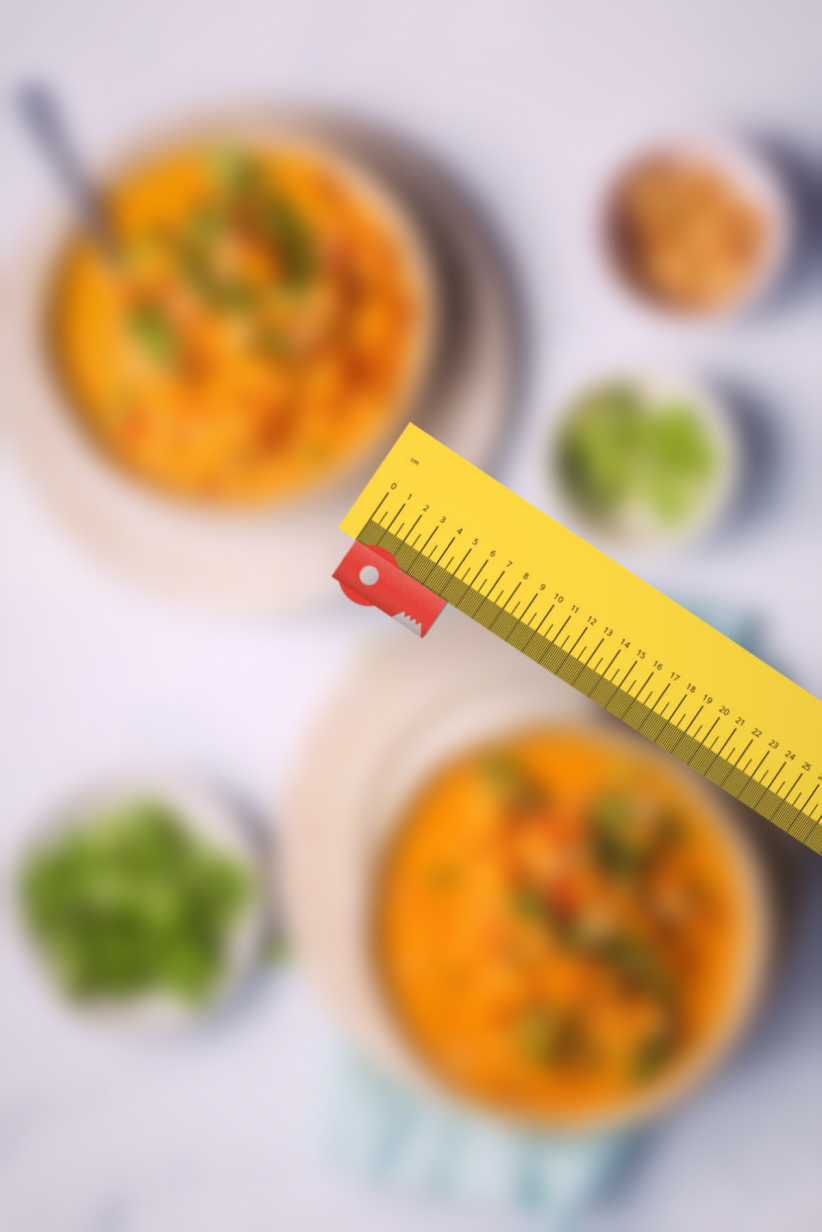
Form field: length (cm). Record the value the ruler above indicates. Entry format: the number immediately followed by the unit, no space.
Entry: 5.5cm
